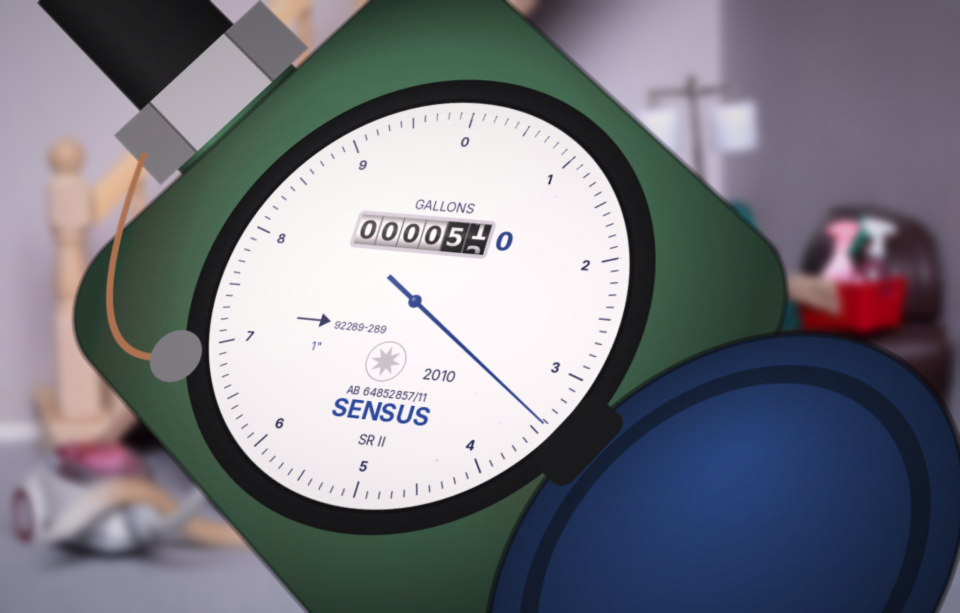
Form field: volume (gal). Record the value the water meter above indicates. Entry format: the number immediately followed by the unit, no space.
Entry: 513.4gal
